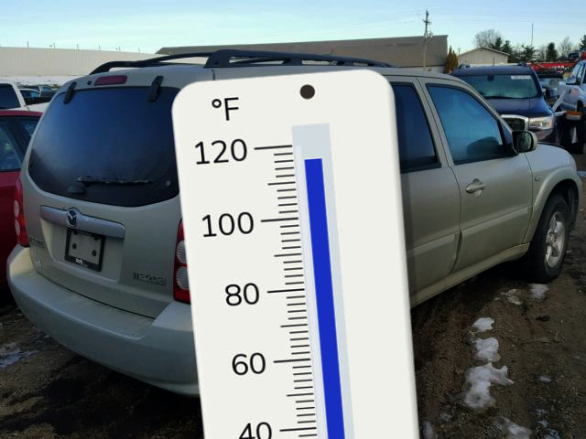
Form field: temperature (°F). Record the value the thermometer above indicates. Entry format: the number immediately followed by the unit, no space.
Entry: 116°F
